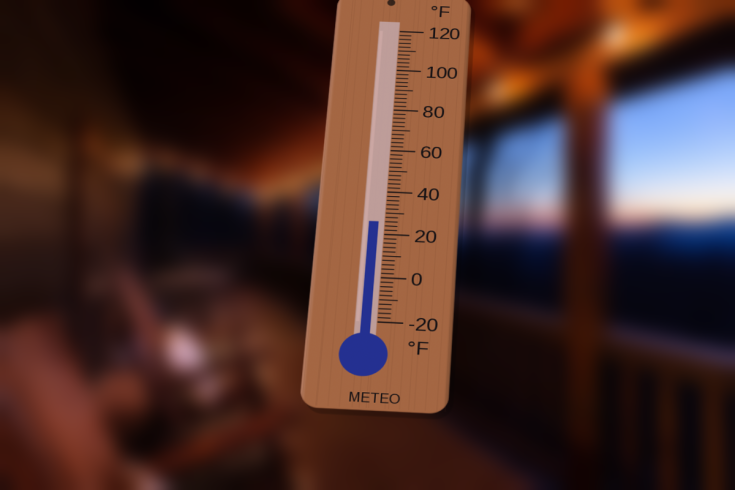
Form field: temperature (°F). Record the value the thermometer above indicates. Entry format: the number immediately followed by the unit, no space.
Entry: 26°F
